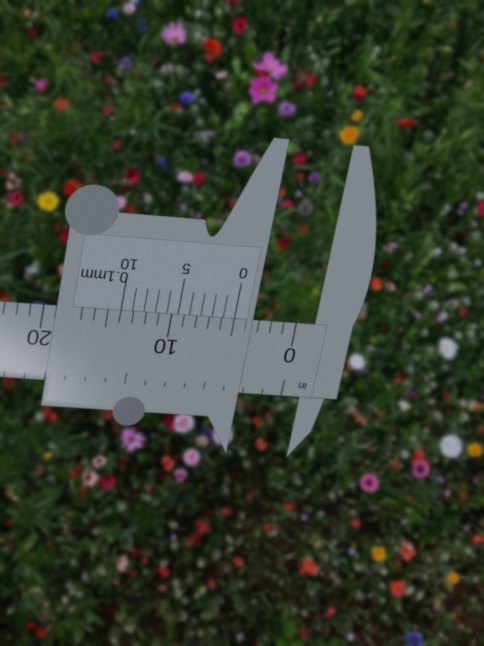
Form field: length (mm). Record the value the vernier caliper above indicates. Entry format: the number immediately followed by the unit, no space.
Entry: 5.0mm
